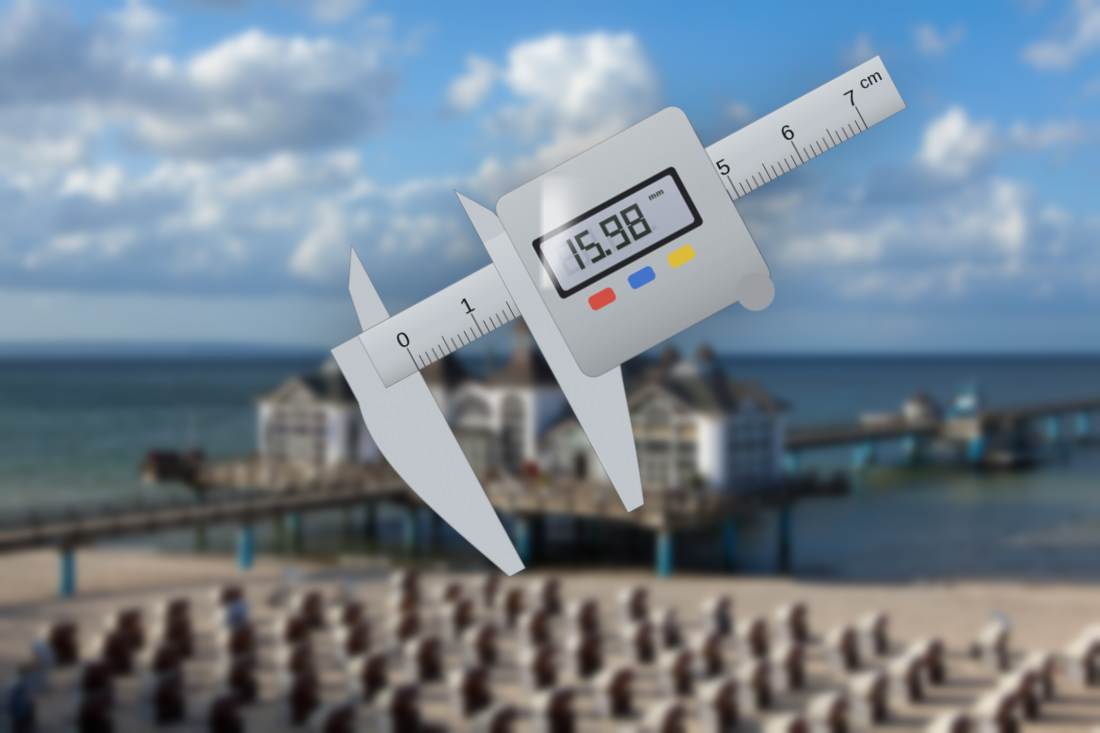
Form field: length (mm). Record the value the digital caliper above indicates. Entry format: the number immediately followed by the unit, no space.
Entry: 15.98mm
